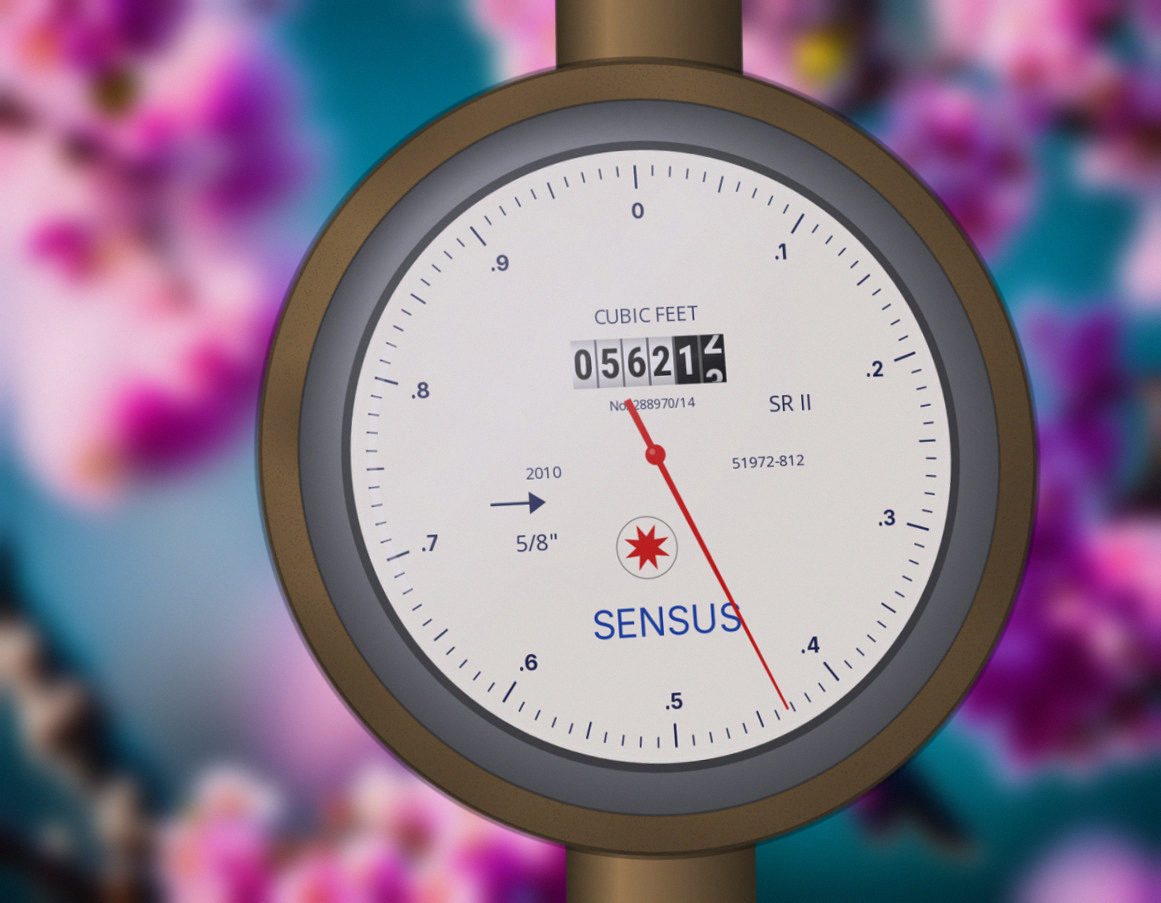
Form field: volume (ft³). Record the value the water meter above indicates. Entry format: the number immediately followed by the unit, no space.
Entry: 56212.43ft³
